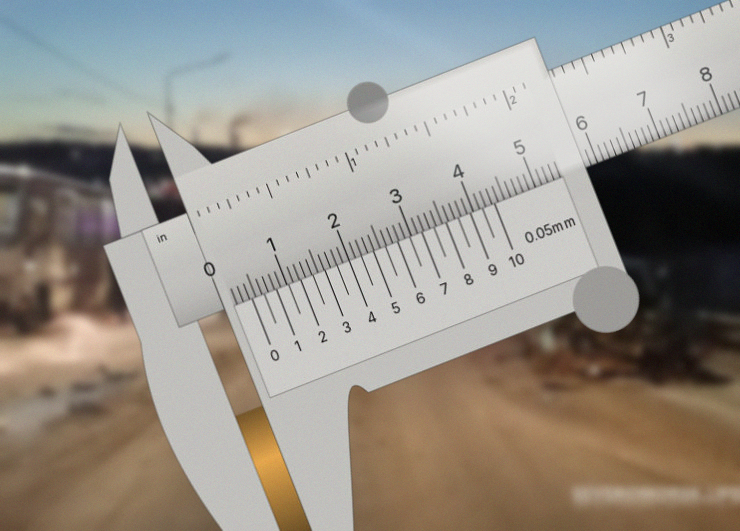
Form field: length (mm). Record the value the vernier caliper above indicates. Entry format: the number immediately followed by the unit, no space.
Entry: 4.4mm
